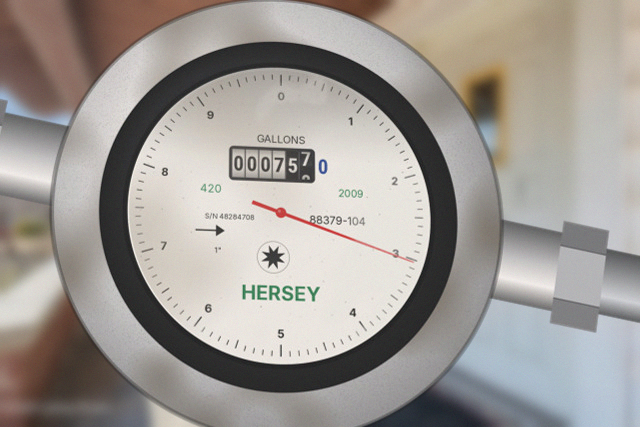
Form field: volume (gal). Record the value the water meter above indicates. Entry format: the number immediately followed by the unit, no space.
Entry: 7573.0gal
